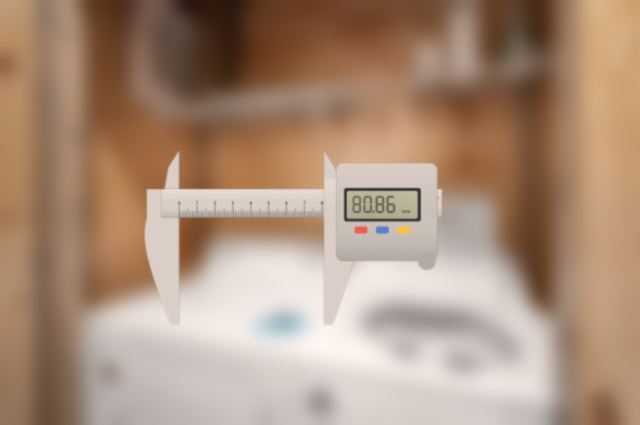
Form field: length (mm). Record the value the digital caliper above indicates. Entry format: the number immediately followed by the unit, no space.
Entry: 80.86mm
